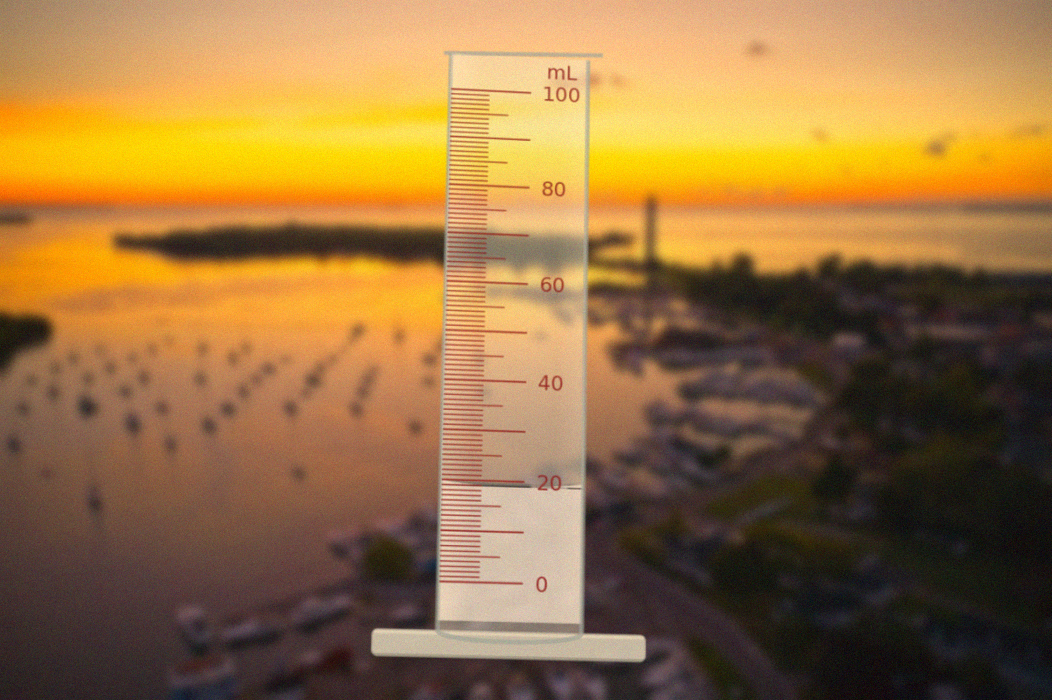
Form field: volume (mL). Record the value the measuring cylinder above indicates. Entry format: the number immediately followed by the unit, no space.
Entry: 19mL
